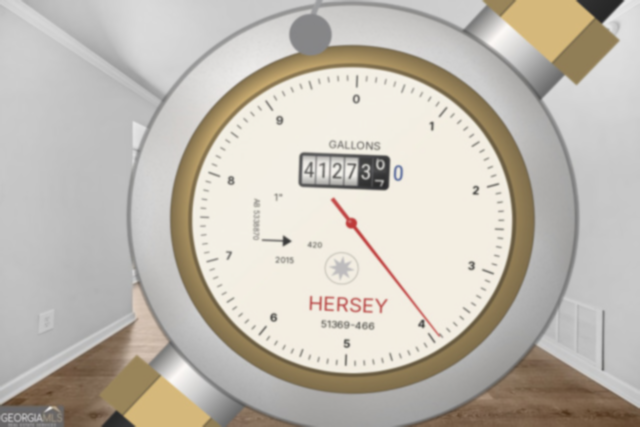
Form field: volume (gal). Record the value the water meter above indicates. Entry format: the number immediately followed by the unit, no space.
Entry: 4127363.9gal
